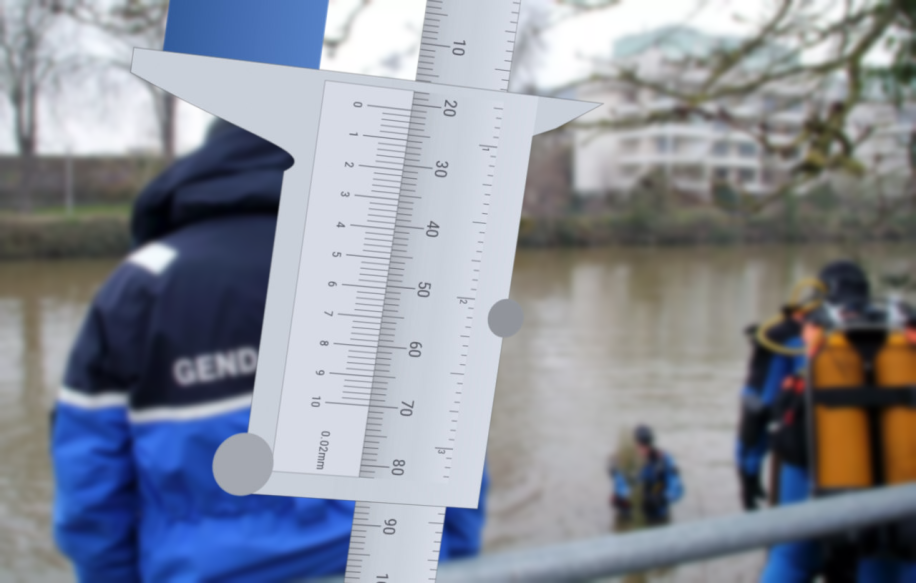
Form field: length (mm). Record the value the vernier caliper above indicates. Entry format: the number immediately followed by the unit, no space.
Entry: 21.0mm
